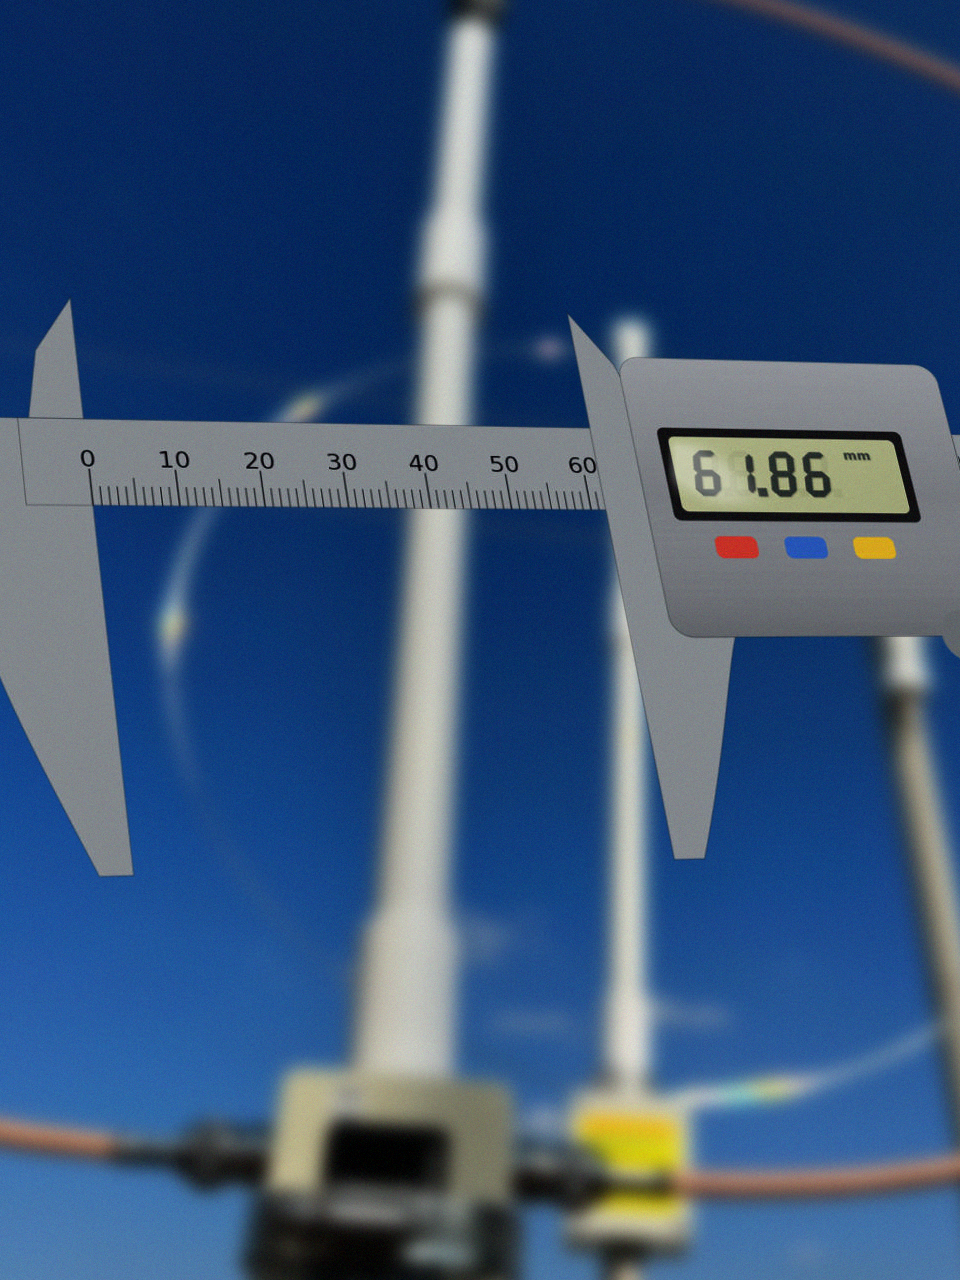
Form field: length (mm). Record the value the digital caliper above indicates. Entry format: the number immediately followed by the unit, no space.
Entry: 61.86mm
